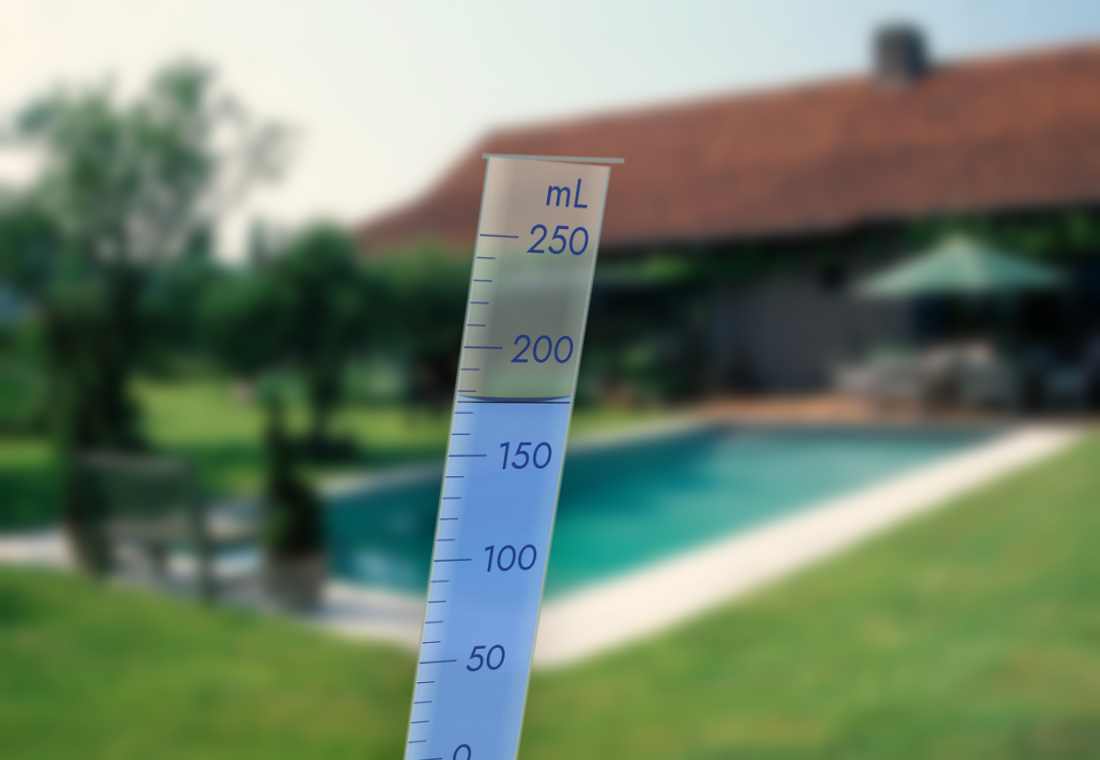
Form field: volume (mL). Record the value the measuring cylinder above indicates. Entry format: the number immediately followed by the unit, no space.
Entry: 175mL
